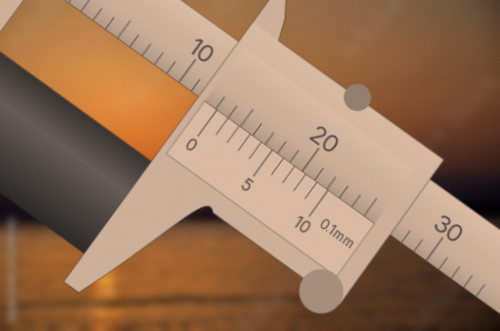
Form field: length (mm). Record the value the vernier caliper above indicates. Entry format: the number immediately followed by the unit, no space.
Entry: 13.1mm
